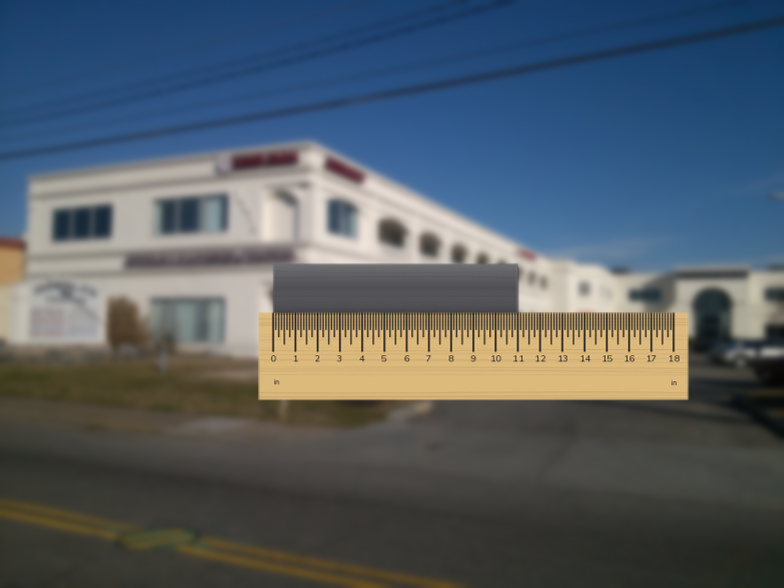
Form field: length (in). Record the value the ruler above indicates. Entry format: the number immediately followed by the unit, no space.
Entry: 11in
